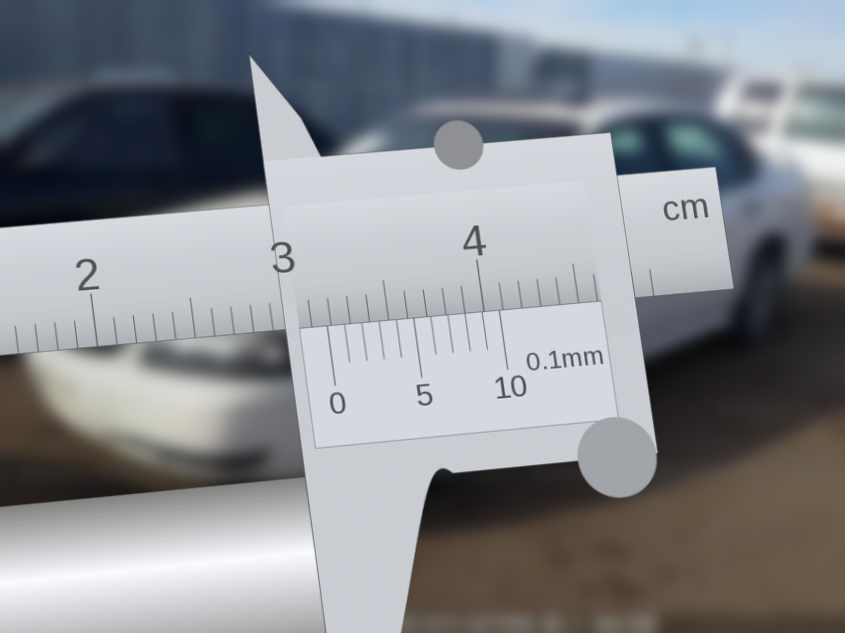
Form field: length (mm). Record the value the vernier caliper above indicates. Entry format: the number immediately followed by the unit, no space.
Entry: 31.8mm
